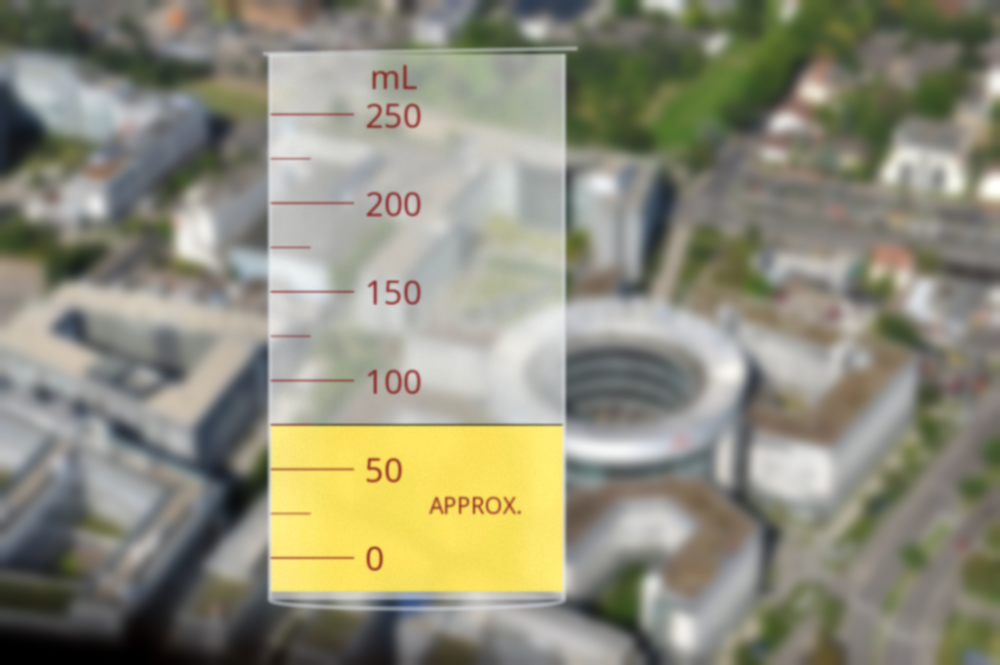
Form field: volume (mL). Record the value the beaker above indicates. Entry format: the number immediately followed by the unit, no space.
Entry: 75mL
